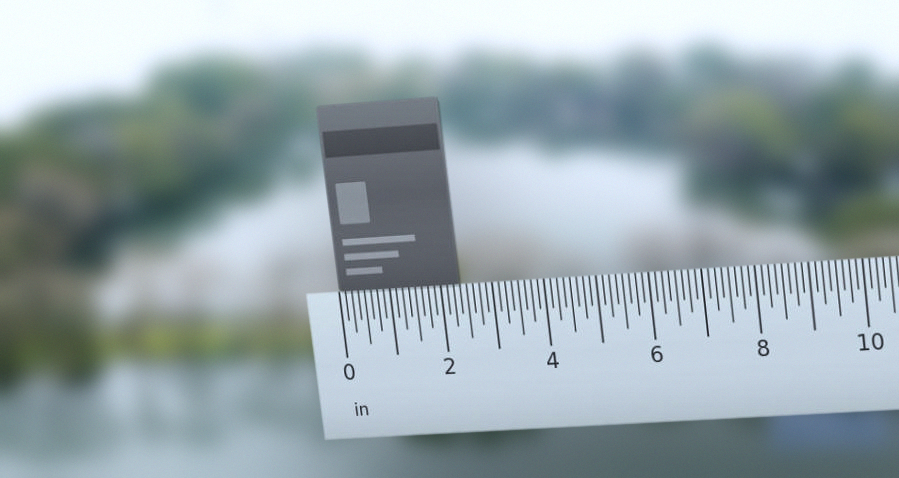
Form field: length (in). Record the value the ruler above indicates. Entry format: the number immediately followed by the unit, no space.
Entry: 2.375in
